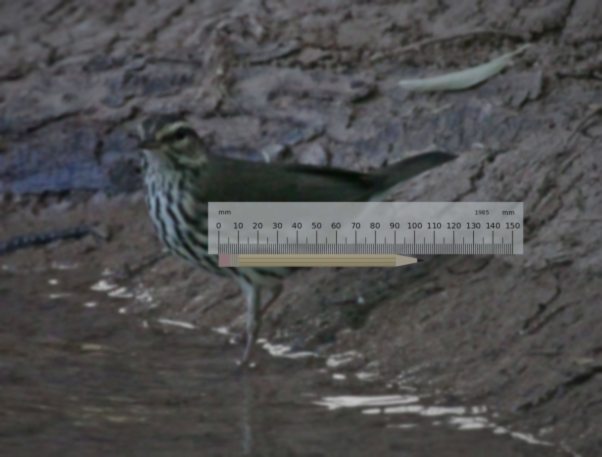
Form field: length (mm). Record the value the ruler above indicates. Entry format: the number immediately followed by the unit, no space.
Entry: 105mm
